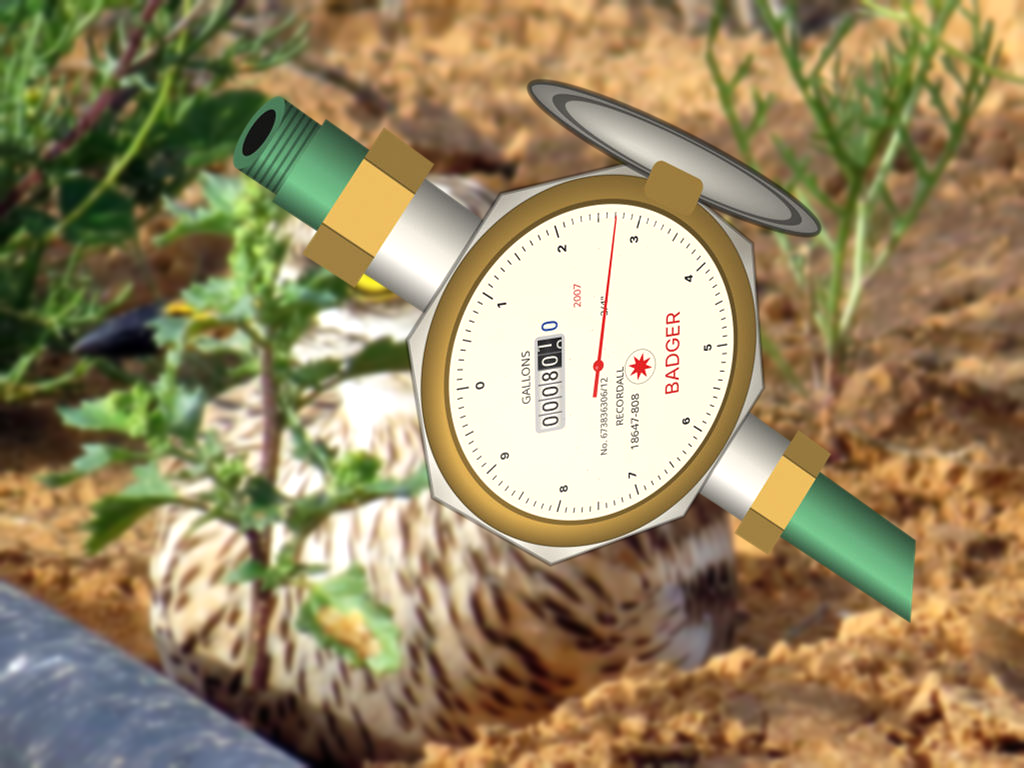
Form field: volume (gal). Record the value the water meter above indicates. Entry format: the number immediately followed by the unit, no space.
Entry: 8012.7gal
